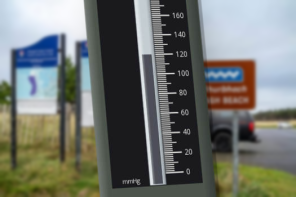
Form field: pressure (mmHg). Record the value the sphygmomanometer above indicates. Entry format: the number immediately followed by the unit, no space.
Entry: 120mmHg
